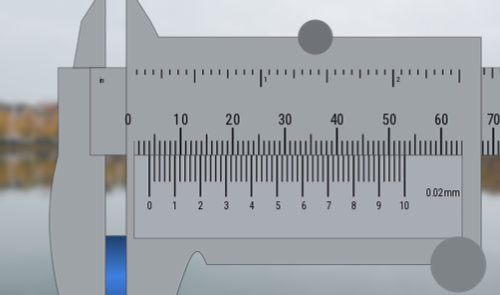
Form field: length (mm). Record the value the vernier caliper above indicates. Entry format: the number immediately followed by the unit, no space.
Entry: 4.0mm
